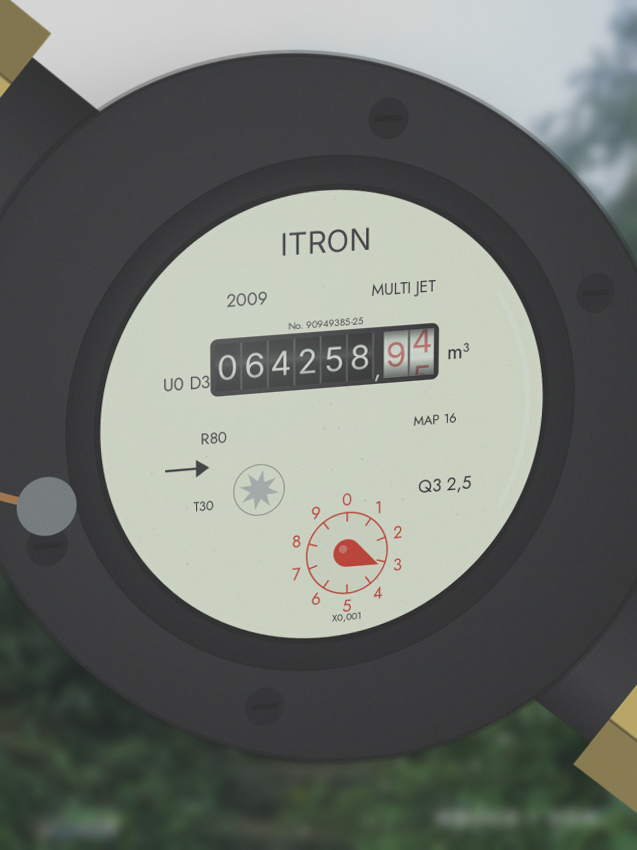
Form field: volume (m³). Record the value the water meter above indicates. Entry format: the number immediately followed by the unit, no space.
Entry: 64258.943m³
